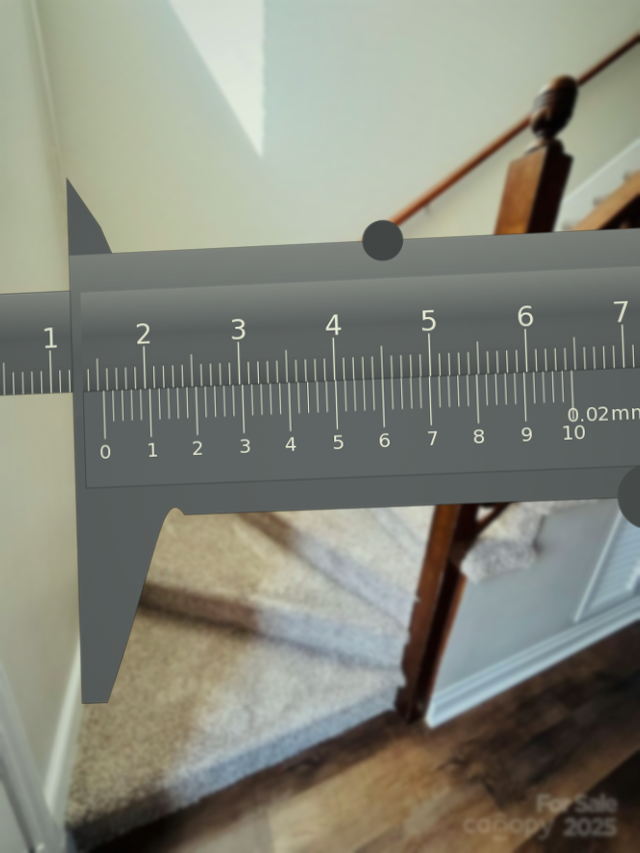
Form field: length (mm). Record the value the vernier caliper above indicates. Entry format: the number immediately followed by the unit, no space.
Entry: 15.6mm
